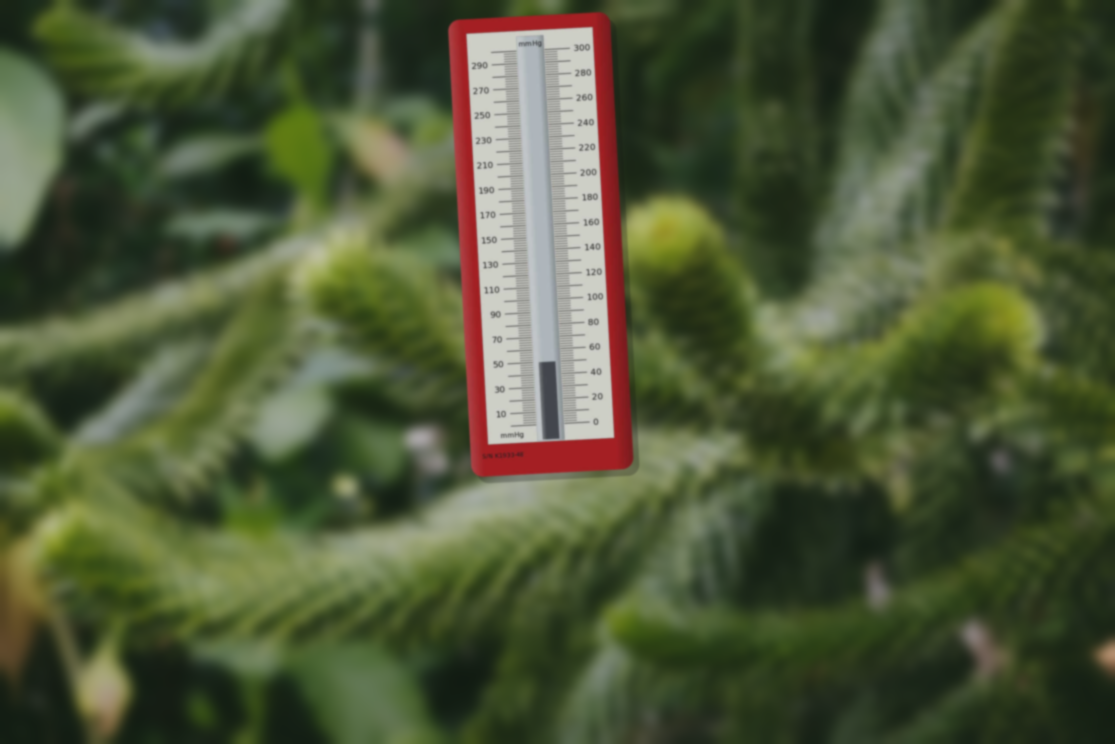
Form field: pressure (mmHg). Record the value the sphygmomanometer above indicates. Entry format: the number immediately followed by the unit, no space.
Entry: 50mmHg
